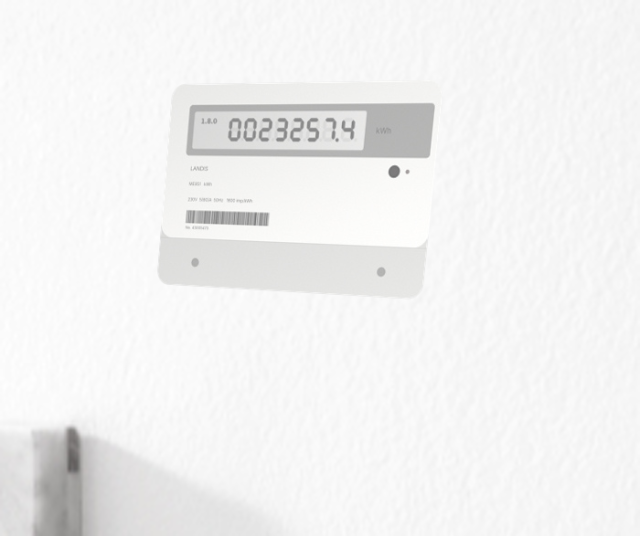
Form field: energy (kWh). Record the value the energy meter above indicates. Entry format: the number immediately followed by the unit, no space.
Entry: 23257.4kWh
